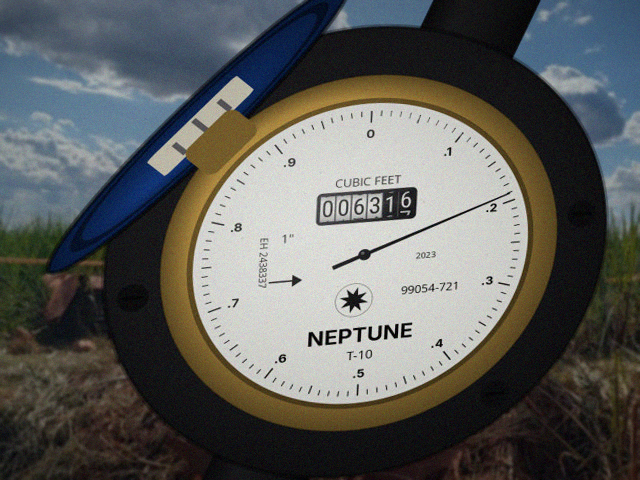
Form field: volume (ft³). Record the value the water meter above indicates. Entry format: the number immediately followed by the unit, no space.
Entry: 6316.19ft³
